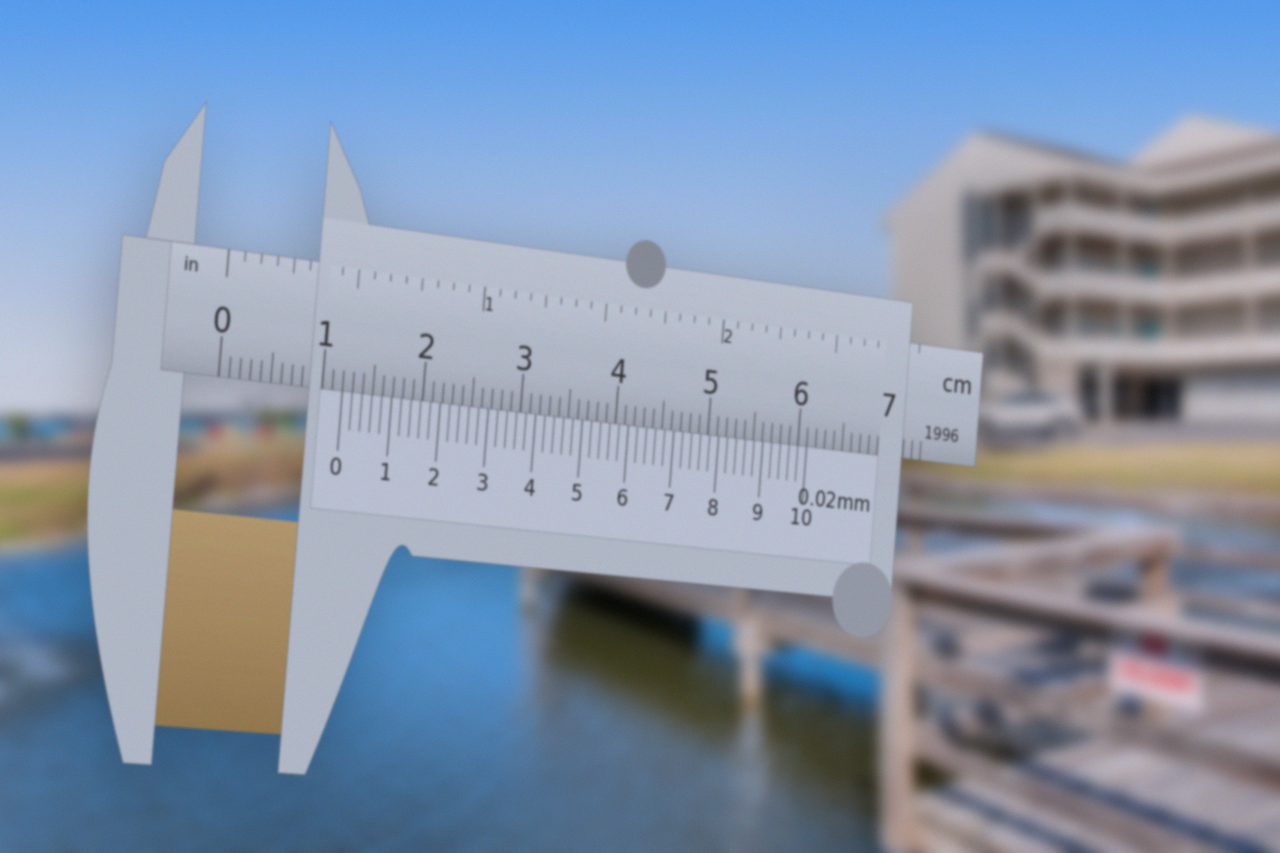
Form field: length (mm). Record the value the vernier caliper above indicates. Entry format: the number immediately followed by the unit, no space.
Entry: 12.0mm
